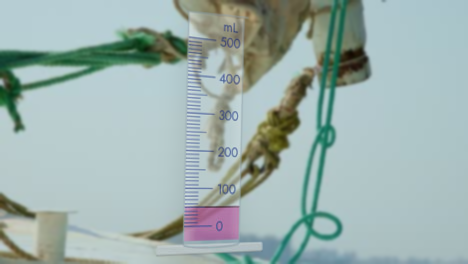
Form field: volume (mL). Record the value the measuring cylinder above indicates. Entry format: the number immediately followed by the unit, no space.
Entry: 50mL
